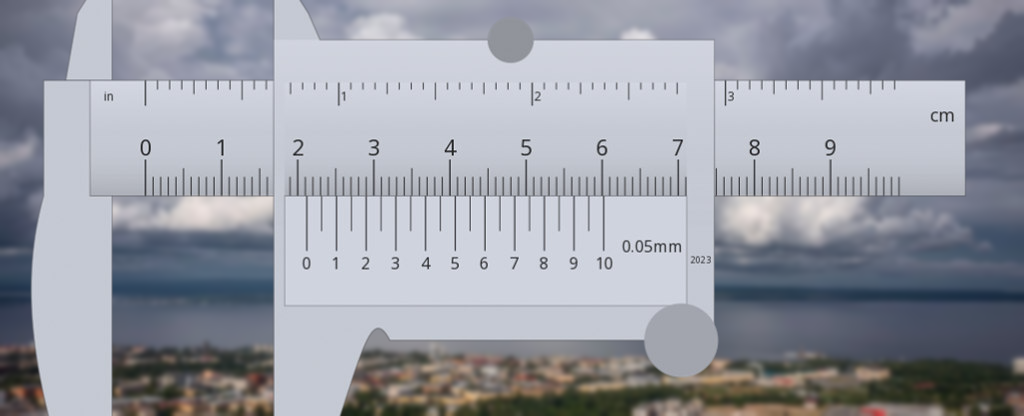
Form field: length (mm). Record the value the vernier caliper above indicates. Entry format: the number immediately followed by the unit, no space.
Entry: 21.2mm
